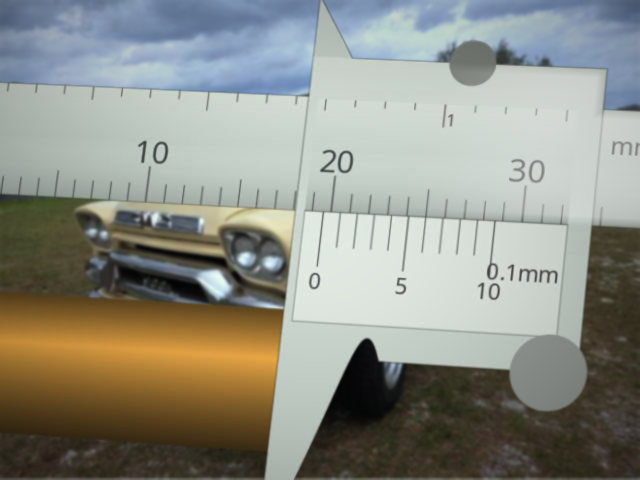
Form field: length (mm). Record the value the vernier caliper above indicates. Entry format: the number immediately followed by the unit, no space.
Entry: 19.6mm
